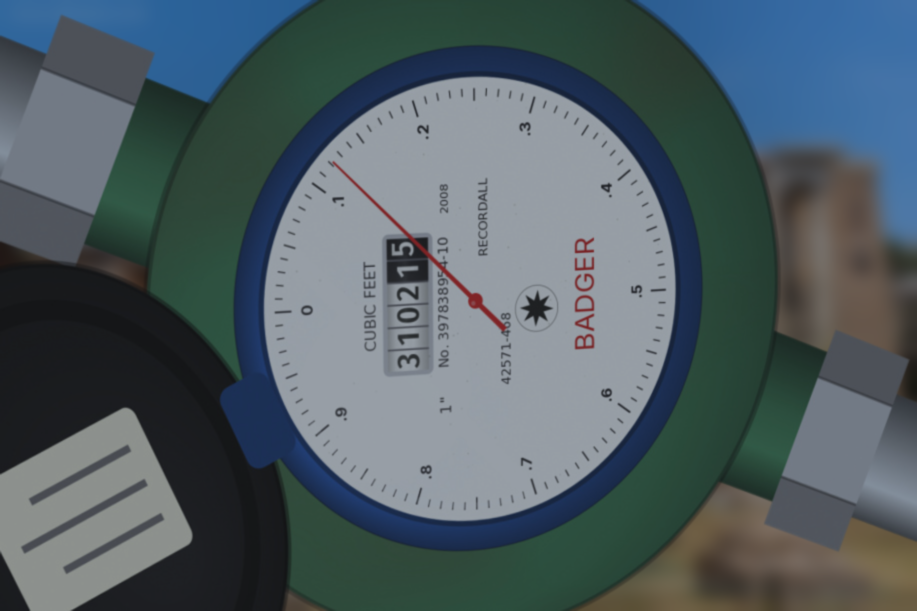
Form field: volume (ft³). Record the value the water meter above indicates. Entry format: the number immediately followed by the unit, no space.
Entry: 310215.12ft³
